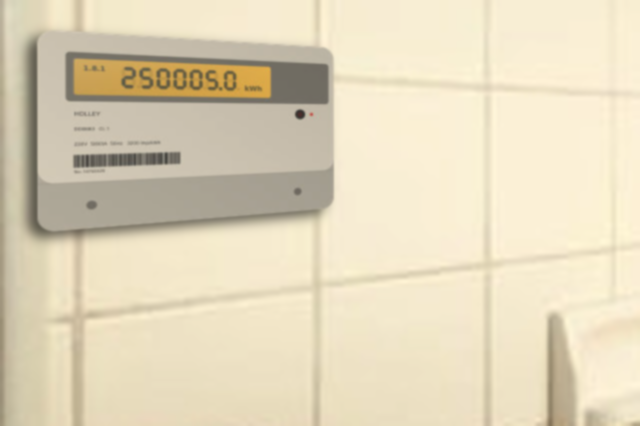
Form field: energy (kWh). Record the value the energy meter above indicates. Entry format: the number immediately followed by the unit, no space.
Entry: 250005.0kWh
